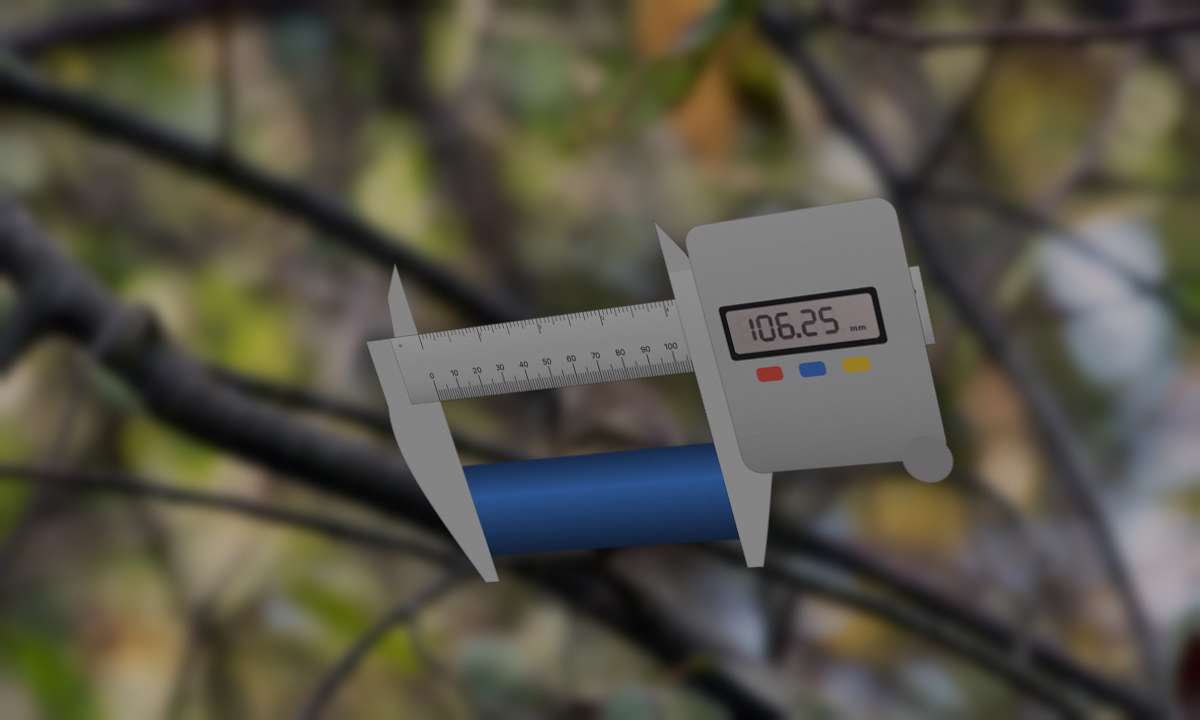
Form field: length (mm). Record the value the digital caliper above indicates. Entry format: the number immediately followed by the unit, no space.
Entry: 106.25mm
